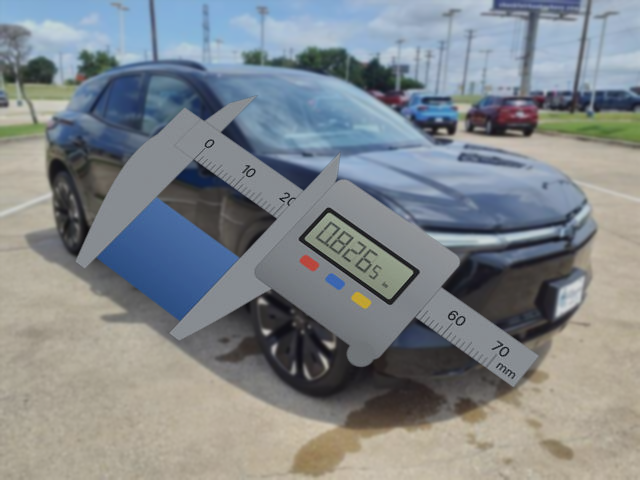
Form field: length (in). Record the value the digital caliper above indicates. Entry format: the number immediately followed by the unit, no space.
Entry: 0.8265in
